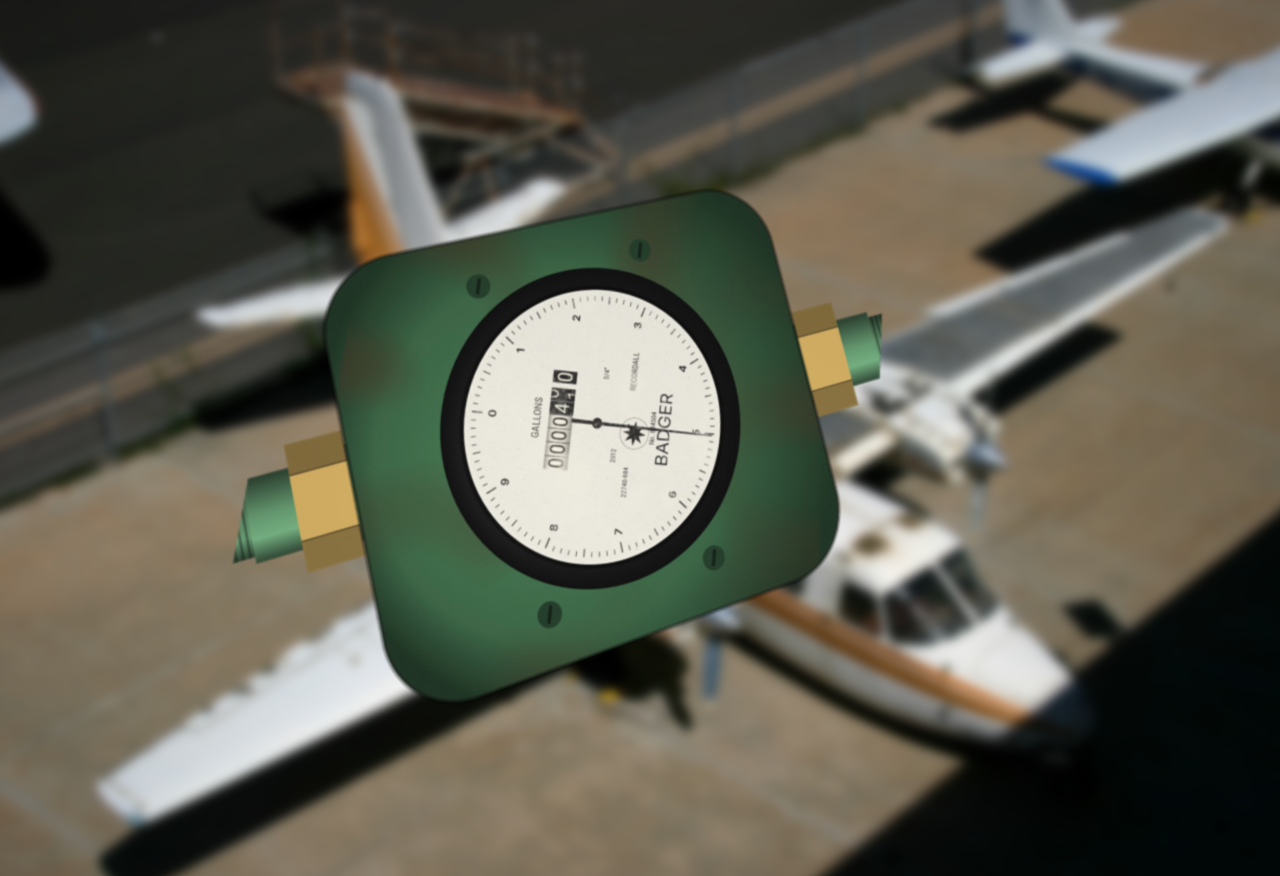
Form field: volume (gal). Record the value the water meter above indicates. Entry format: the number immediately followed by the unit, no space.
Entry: 405.0gal
